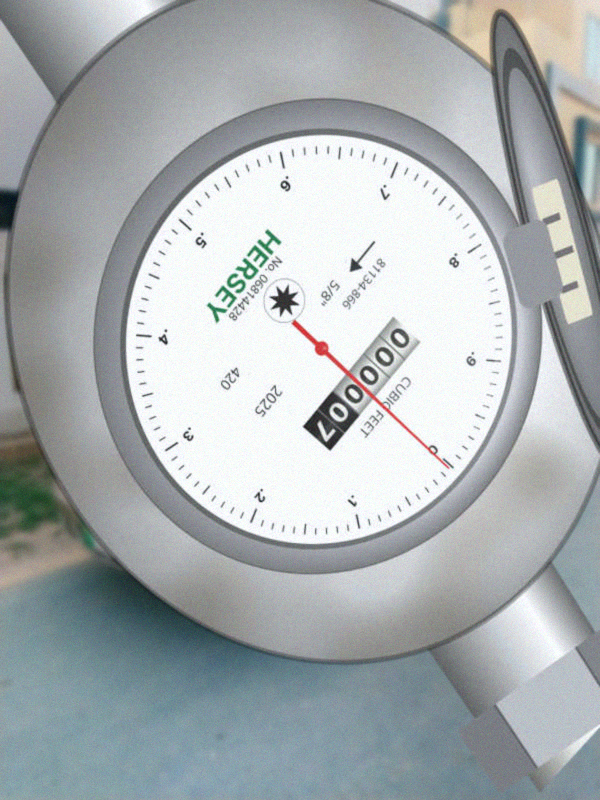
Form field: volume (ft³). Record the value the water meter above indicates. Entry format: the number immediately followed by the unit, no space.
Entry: 7.00ft³
